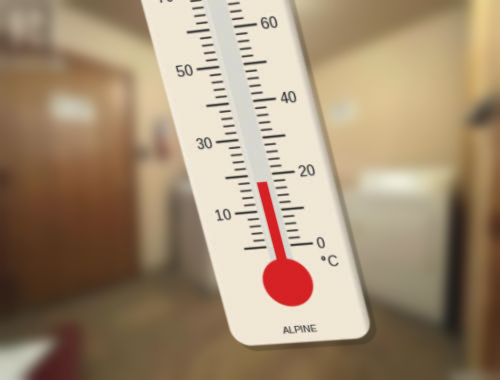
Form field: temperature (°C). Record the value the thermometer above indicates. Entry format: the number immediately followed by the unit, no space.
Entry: 18°C
